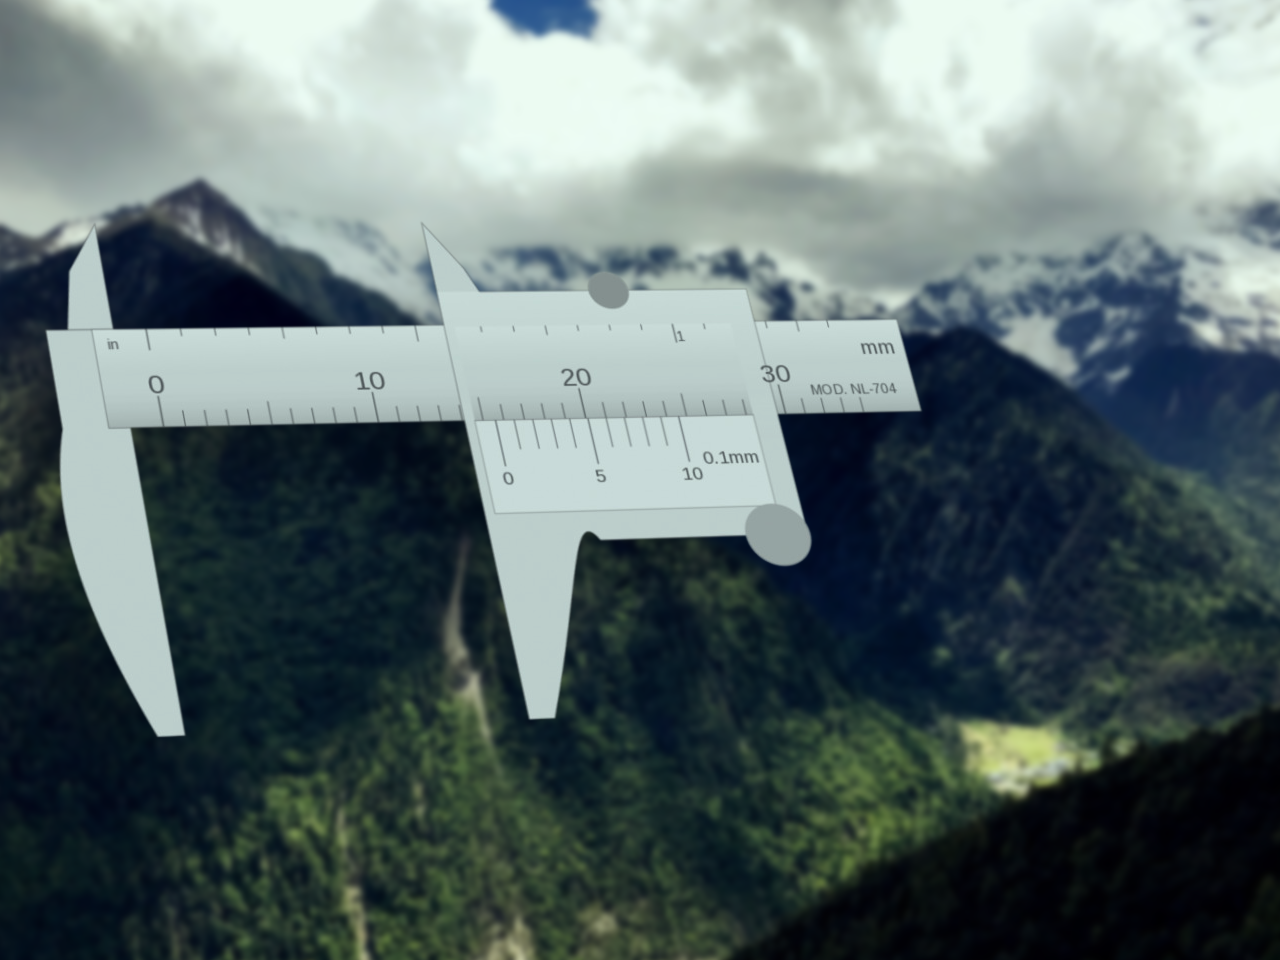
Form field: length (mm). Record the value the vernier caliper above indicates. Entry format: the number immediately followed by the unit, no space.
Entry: 15.6mm
